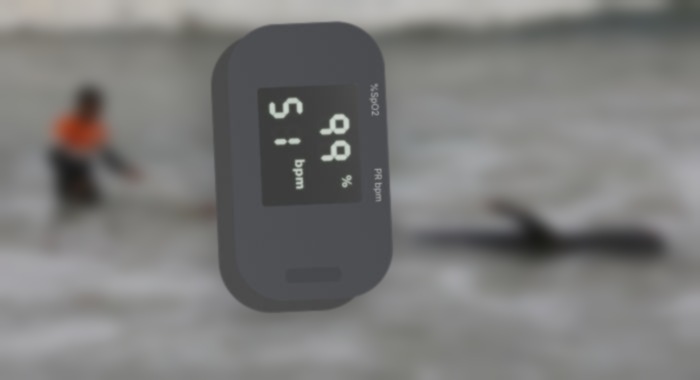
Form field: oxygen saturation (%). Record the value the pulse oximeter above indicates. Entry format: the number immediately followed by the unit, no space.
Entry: 99%
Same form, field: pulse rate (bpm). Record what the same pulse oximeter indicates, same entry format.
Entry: 51bpm
